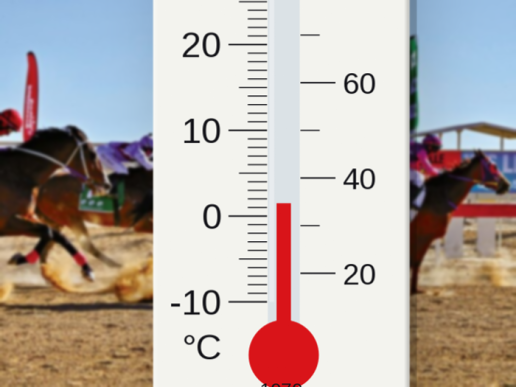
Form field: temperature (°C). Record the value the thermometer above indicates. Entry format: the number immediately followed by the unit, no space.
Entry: 1.5°C
